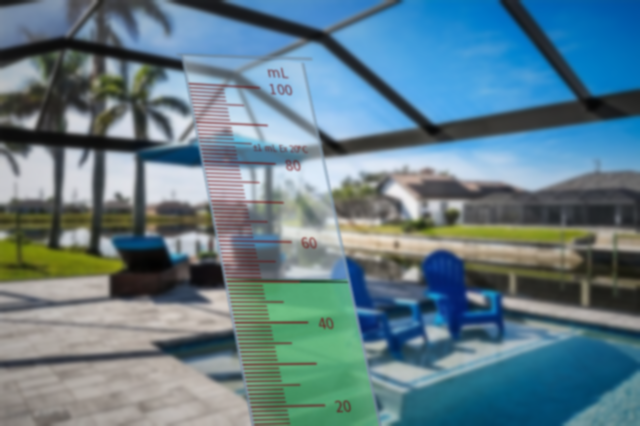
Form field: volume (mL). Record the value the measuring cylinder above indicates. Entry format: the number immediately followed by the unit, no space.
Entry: 50mL
